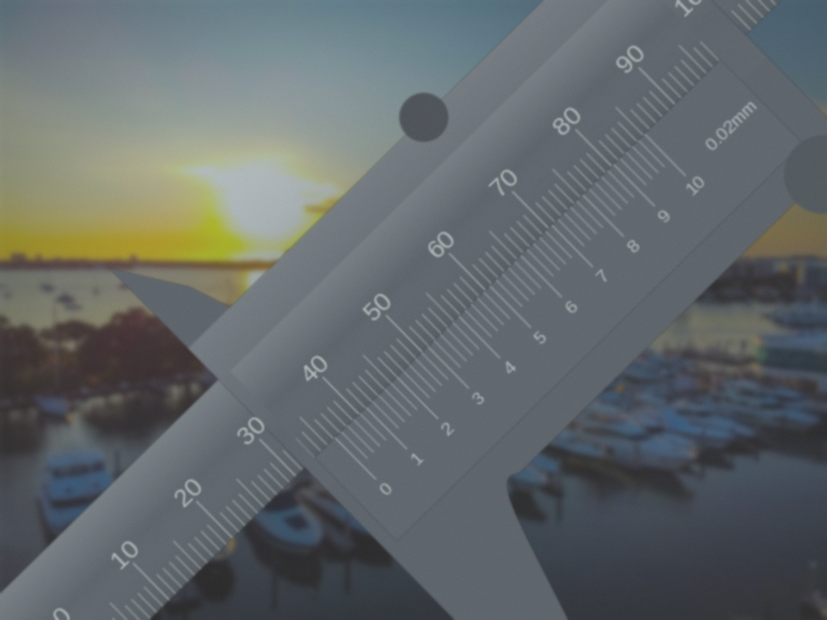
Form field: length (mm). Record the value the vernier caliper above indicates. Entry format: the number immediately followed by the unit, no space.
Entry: 36.2mm
